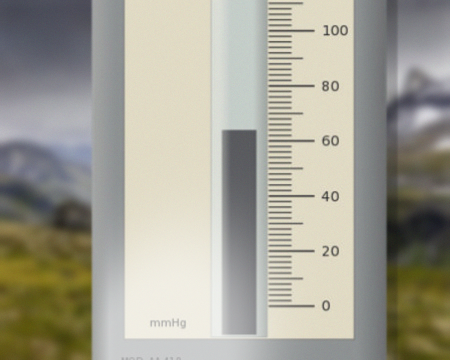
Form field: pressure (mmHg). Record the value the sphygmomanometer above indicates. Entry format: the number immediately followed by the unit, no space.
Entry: 64mmHg
